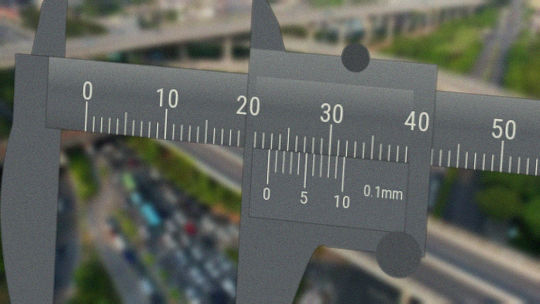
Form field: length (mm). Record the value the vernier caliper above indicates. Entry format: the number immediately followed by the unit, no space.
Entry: 22.8mm
